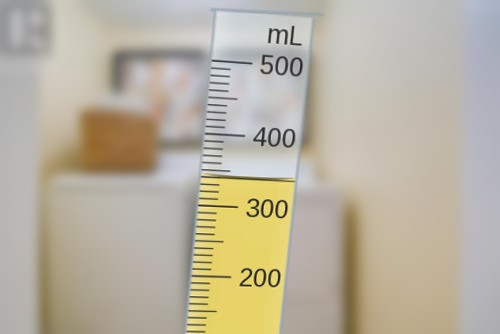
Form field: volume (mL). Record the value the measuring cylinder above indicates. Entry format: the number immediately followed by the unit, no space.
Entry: 340mL
